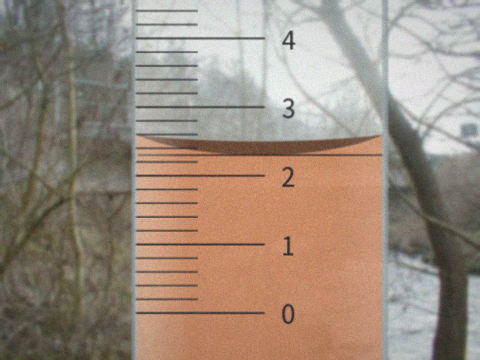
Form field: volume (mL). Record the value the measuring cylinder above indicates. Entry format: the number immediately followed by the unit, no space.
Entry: 2.3mL
